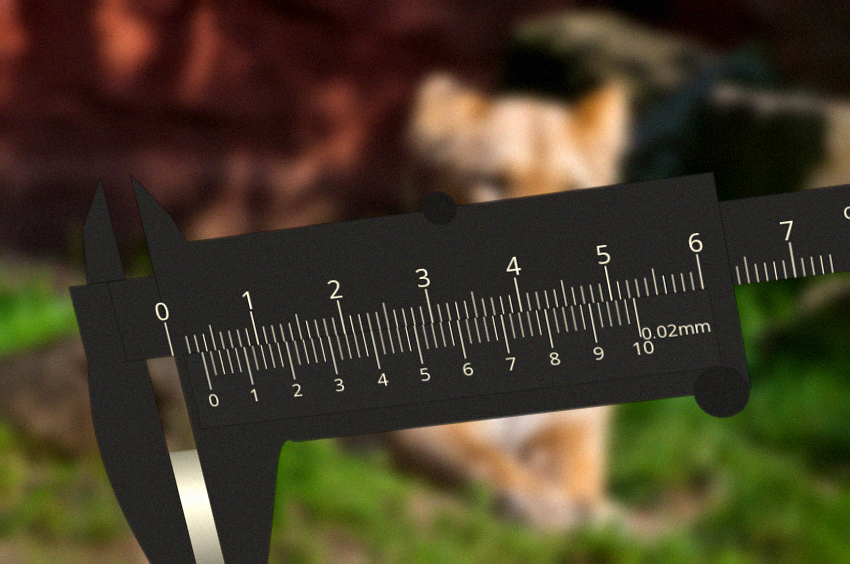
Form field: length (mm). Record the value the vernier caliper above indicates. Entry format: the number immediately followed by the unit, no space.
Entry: 3.4mm
